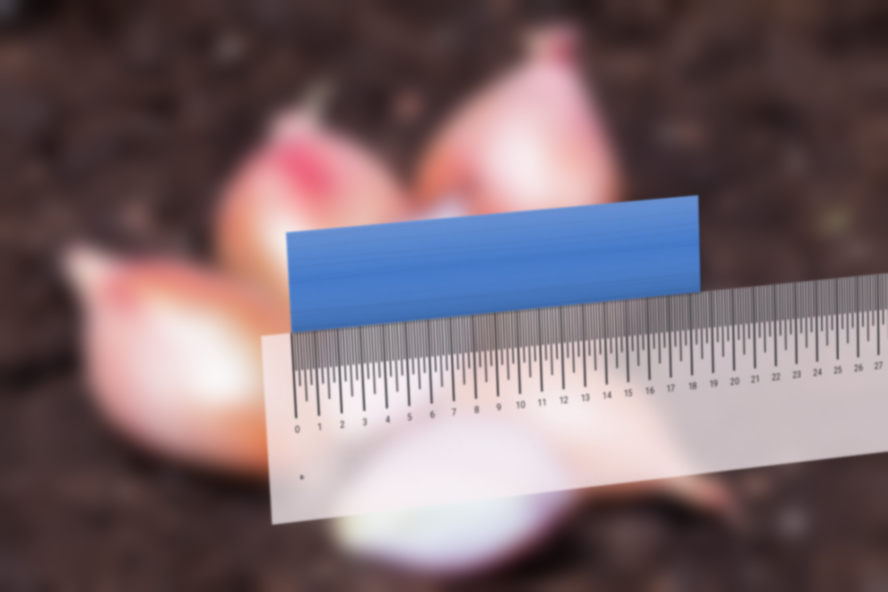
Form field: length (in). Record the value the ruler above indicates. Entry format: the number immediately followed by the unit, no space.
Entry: 18.5in
